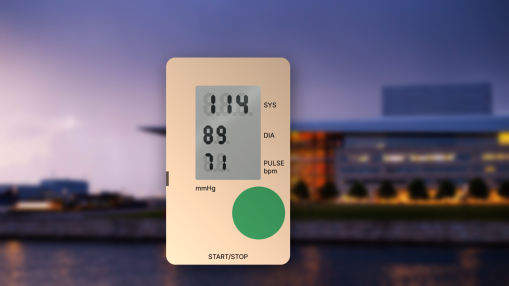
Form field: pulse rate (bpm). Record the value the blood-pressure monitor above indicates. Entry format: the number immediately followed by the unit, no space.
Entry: 71bpm
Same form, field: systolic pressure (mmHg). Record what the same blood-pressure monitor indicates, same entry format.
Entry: 114mmHg
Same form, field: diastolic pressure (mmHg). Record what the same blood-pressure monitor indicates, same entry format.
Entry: 89mmHg
